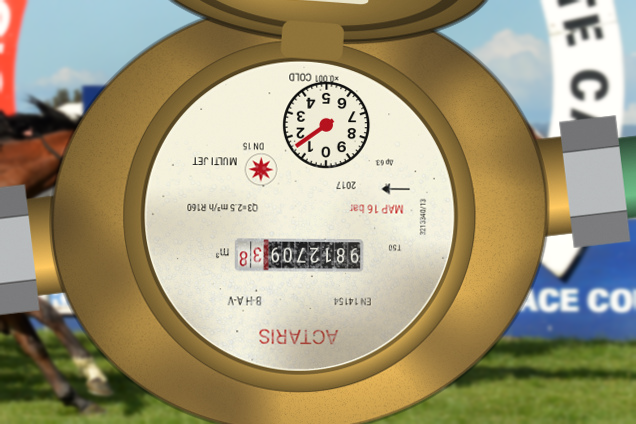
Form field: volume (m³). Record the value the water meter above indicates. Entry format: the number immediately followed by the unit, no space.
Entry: 9812709.381m³
